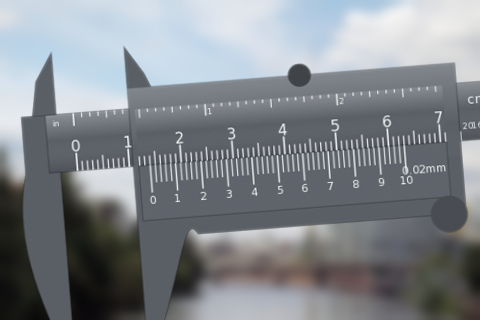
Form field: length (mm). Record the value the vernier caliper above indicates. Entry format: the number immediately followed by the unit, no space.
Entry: 14.0mm
